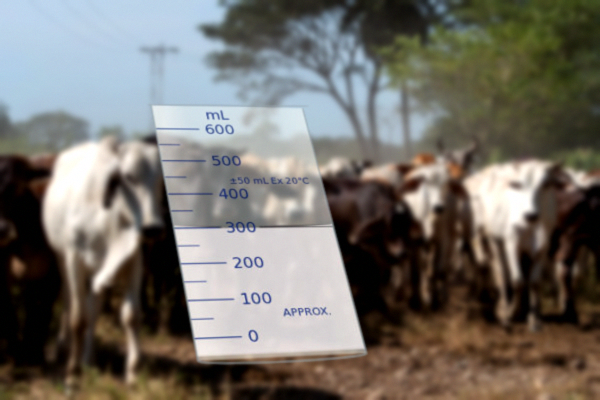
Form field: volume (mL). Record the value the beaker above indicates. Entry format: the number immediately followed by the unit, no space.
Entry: 300mL
